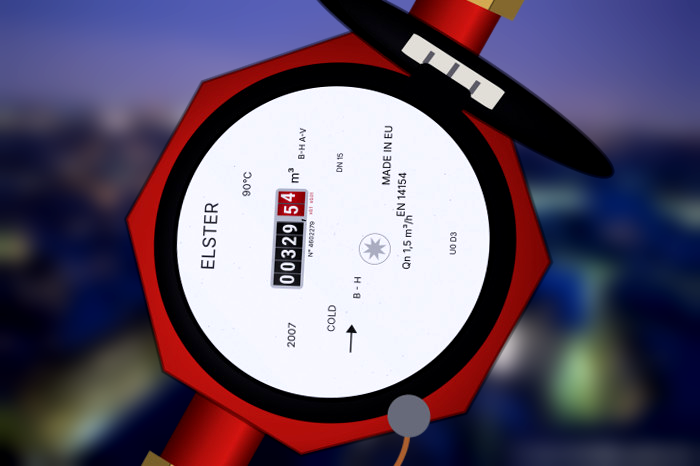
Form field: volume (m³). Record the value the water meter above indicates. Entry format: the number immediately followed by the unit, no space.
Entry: 329.54m³
